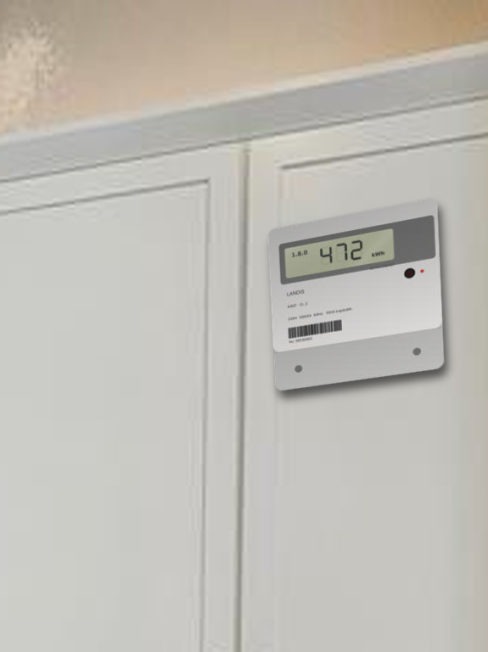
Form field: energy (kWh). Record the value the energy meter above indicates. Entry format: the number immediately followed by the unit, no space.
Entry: 472kWh
